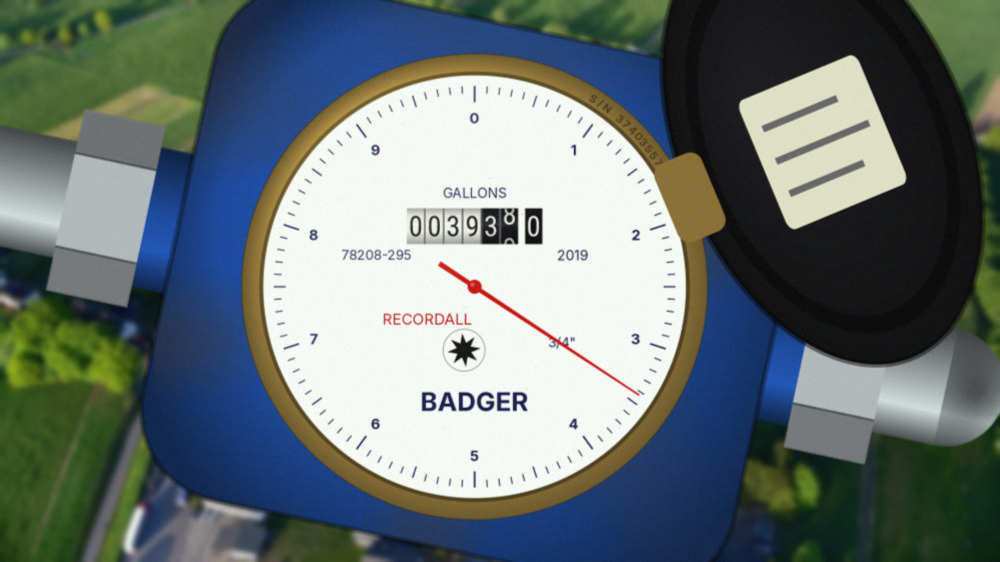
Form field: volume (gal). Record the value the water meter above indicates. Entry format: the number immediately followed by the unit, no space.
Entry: 39383.4gal
